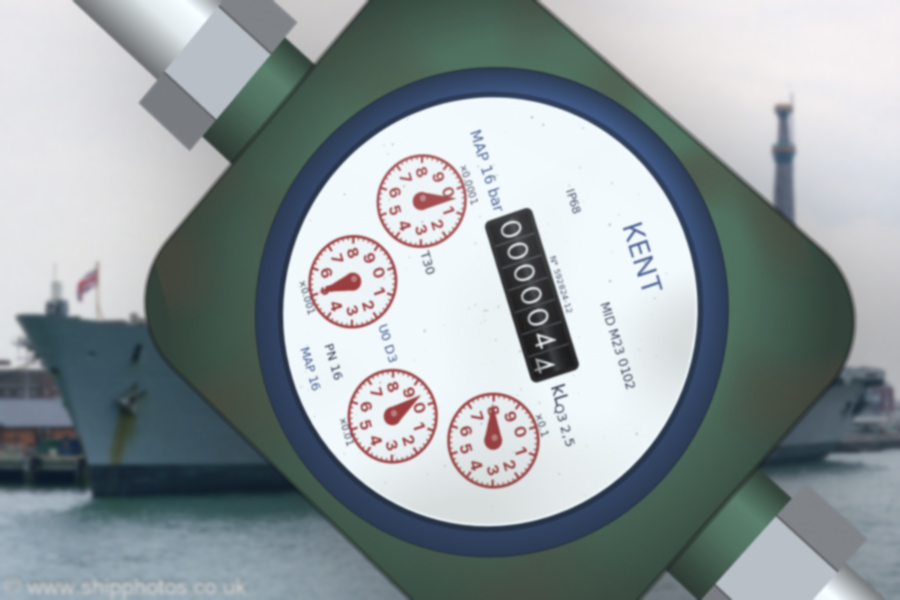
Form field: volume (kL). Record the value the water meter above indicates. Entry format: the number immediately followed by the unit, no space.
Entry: 43.7950kL
